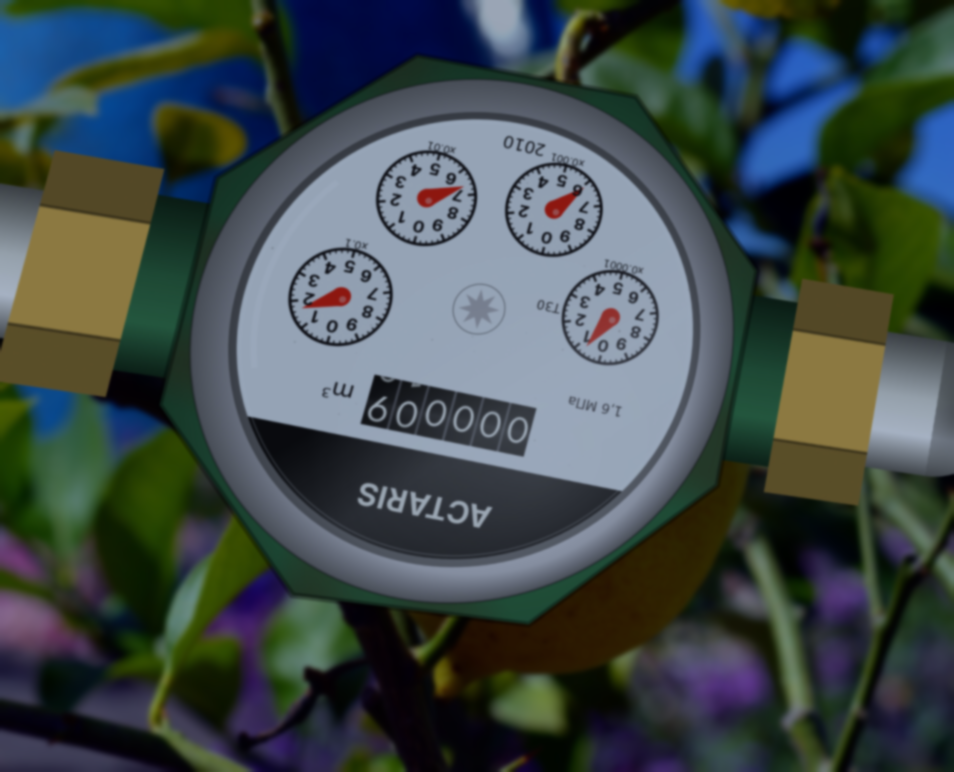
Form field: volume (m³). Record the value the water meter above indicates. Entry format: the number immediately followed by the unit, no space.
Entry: 9.1660m³
